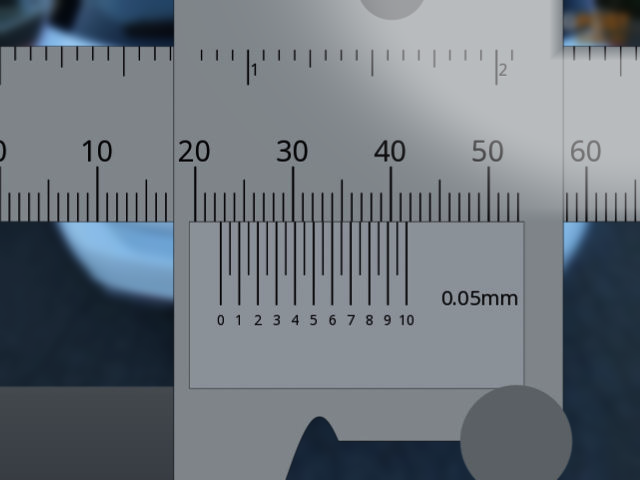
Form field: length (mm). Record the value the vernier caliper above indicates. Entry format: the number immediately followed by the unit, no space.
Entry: 22.6mm
